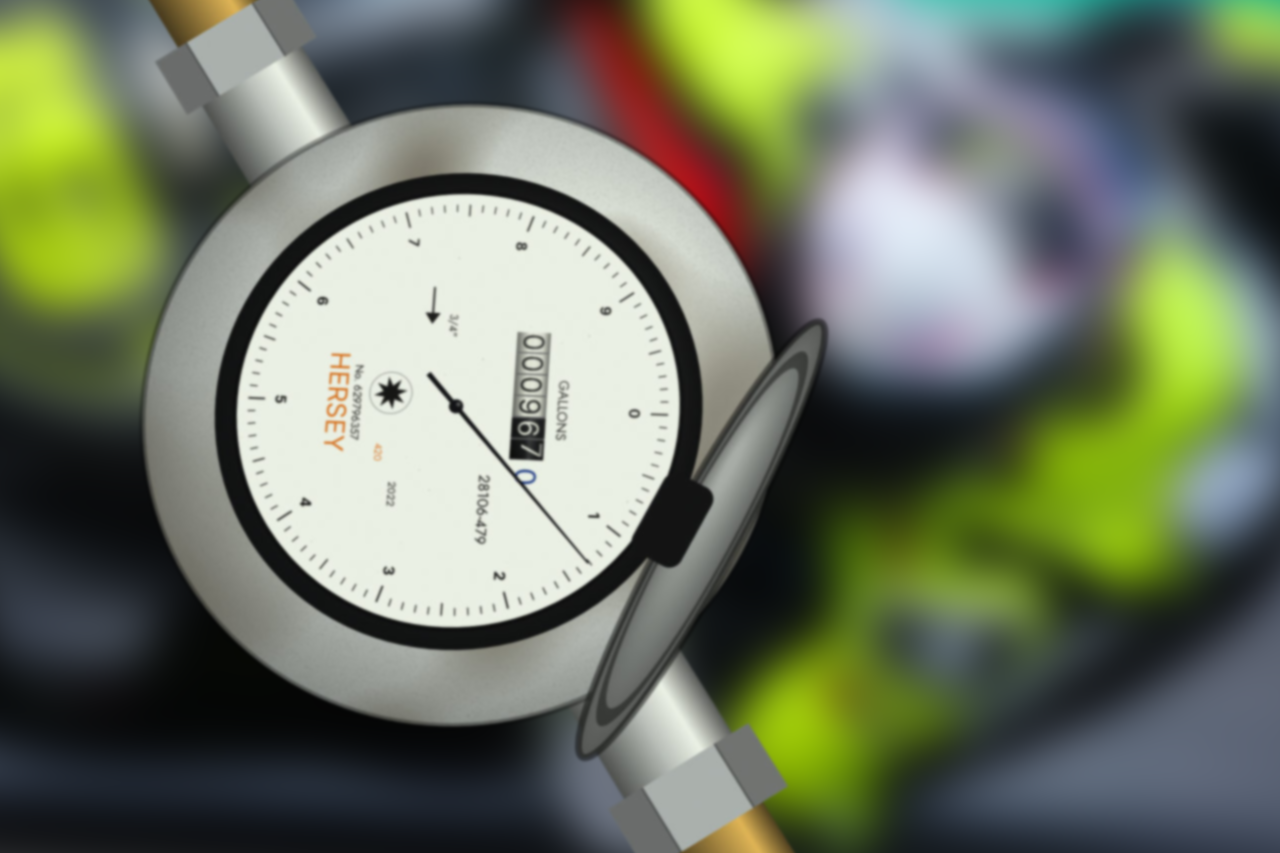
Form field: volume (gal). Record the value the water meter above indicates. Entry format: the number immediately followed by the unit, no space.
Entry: 9671.3gal
